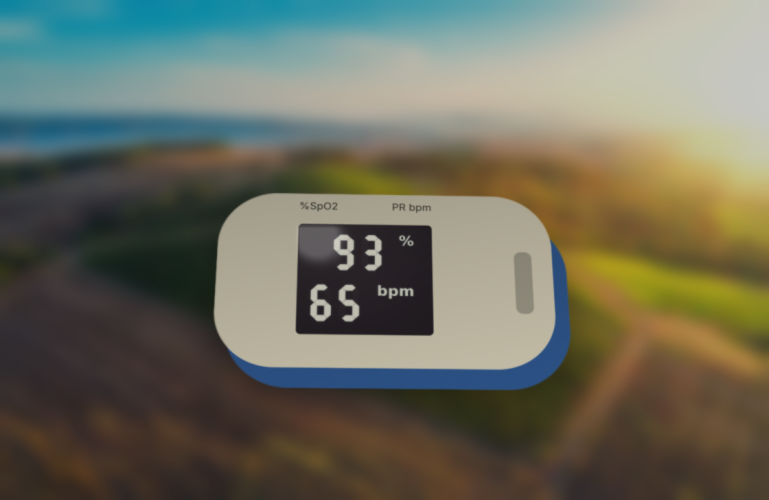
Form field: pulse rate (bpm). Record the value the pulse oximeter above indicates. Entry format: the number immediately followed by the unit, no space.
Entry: 65bpm
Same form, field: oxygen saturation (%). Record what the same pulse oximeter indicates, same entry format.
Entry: 93%
